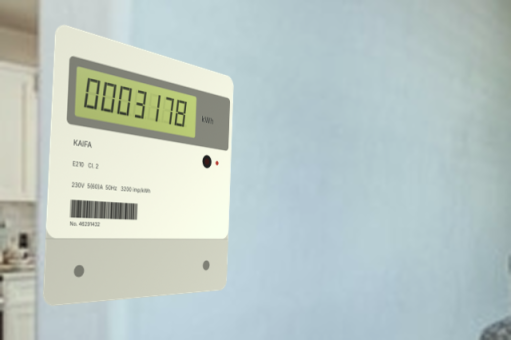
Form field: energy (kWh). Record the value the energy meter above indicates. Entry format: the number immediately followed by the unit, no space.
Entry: 3178kWh
